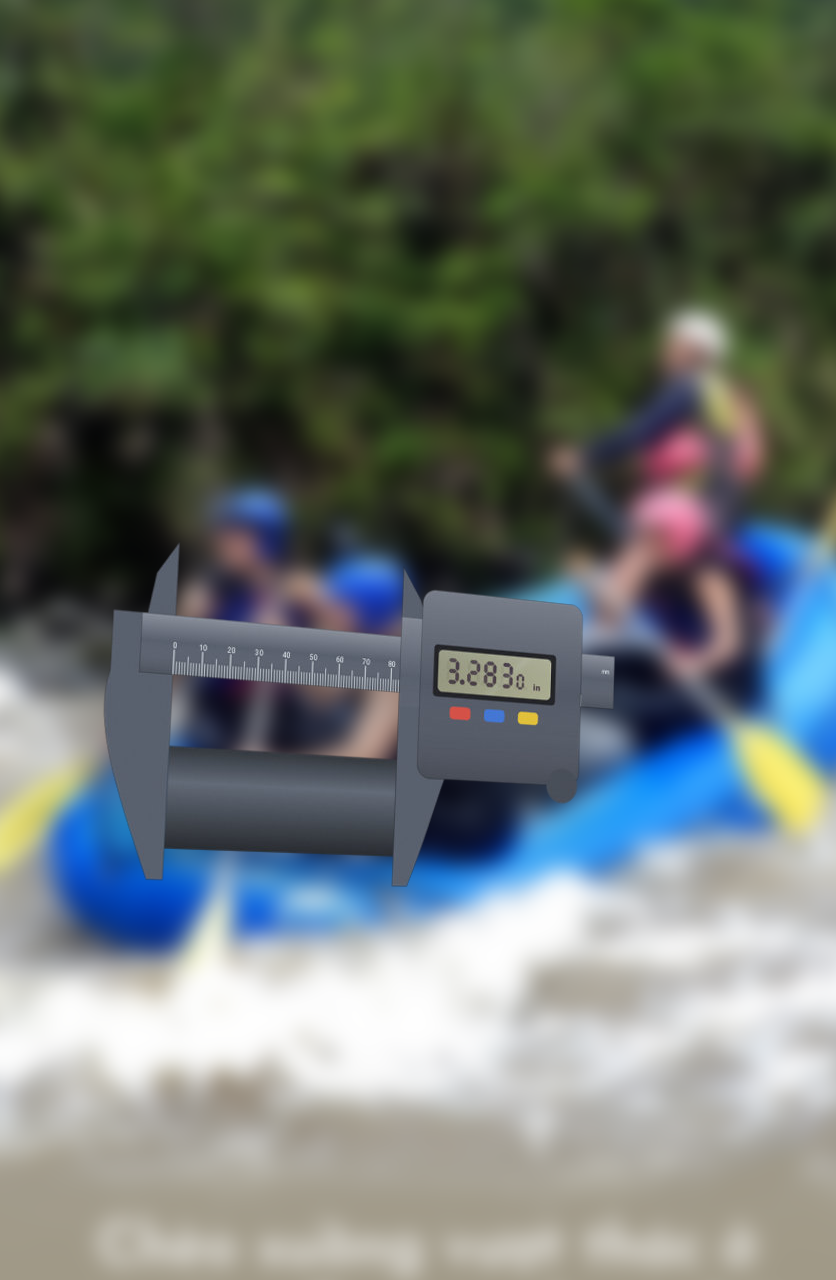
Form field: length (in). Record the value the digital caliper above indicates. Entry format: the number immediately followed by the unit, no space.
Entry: 3.2830in
